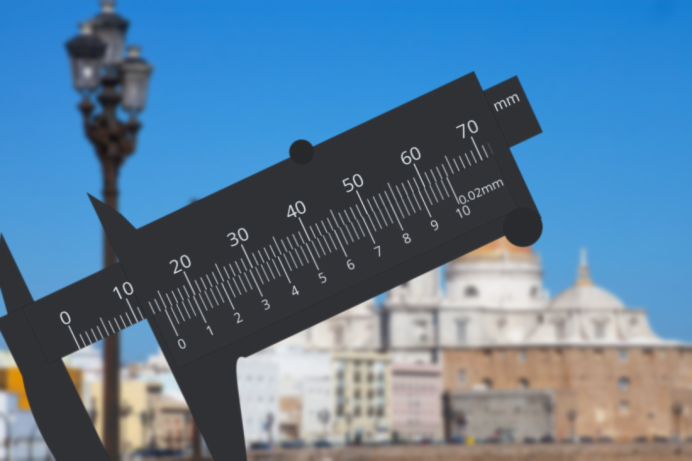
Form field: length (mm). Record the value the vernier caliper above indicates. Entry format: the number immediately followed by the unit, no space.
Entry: 14.8mm
